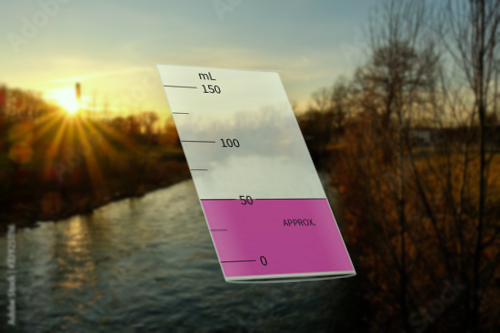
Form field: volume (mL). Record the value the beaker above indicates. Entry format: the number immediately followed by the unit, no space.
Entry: 50mL
